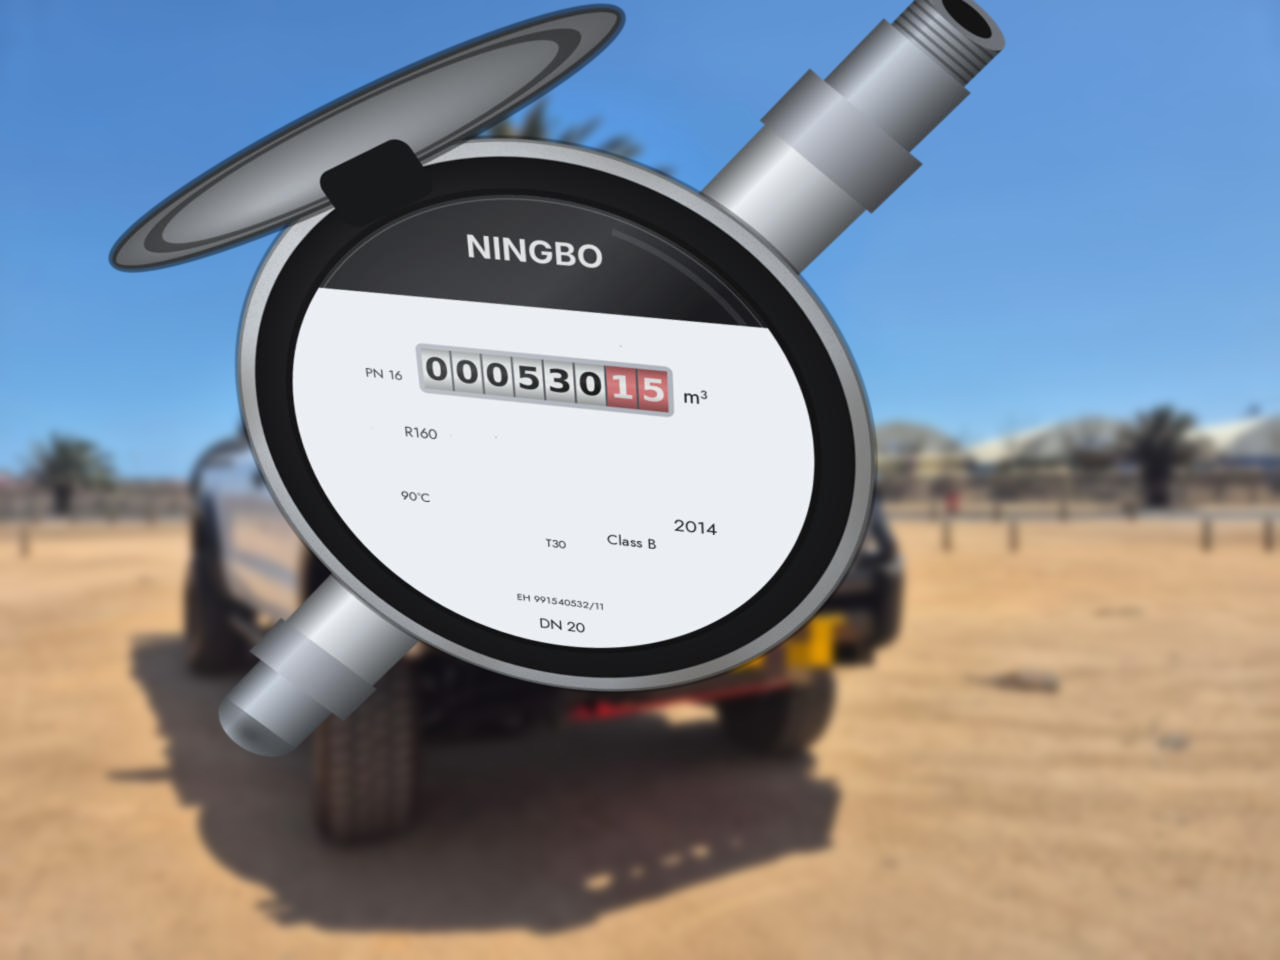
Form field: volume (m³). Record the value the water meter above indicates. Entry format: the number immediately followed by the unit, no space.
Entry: 530.15m³
